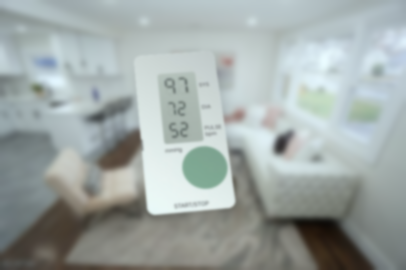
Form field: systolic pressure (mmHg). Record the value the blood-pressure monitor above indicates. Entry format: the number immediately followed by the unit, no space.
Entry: 97mmHg
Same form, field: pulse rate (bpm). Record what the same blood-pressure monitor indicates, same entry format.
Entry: 52bpm
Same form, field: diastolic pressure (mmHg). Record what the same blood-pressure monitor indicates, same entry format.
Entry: 72mmHg
